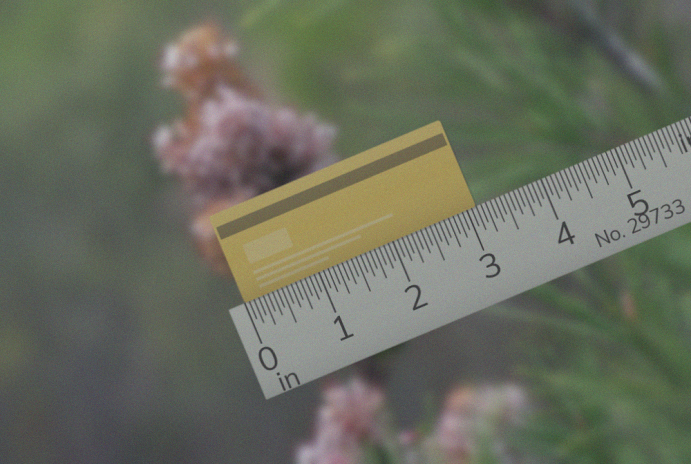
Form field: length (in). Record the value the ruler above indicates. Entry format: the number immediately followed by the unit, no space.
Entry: 3.125in
